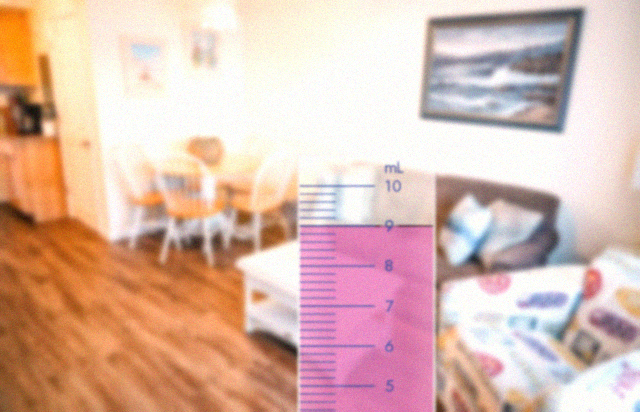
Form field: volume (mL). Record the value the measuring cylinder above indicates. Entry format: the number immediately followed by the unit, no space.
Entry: 9mL
